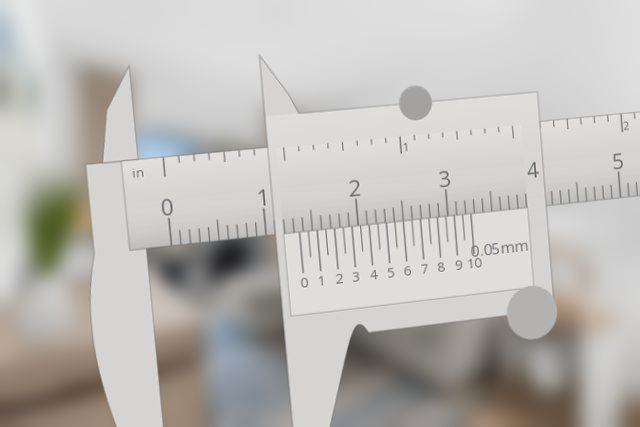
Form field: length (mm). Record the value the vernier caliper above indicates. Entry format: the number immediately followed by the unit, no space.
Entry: 13.6mm
